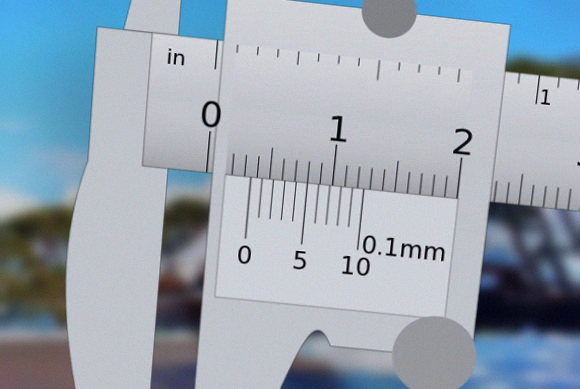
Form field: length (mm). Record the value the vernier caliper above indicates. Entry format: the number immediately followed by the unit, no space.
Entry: 3.5mm
